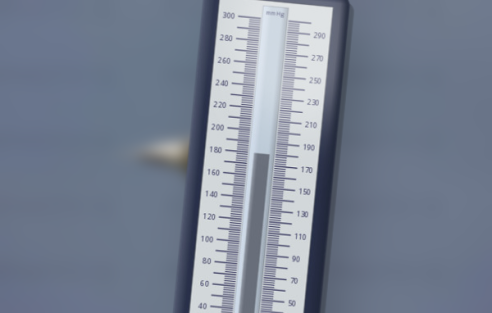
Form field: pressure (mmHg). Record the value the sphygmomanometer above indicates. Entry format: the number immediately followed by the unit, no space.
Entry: 180mmHg
